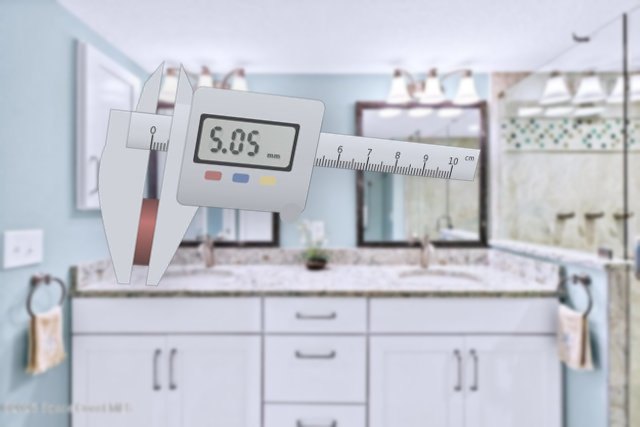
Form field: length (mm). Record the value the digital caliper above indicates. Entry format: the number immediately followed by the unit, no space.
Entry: 5.05mm
